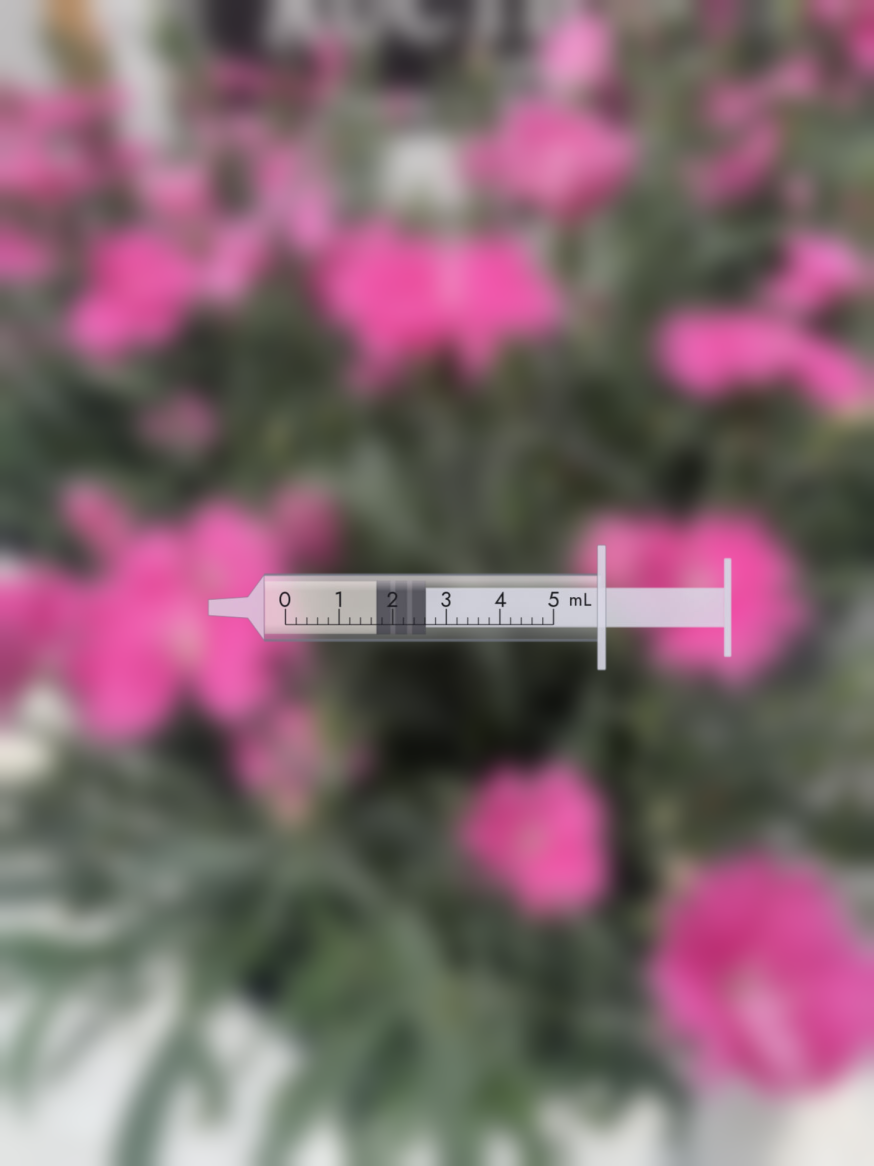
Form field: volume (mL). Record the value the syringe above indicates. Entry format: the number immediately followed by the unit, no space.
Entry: 1.7mL
